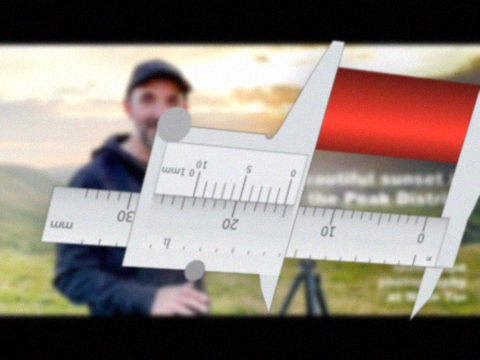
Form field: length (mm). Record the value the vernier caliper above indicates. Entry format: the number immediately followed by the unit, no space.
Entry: 15.2mm
